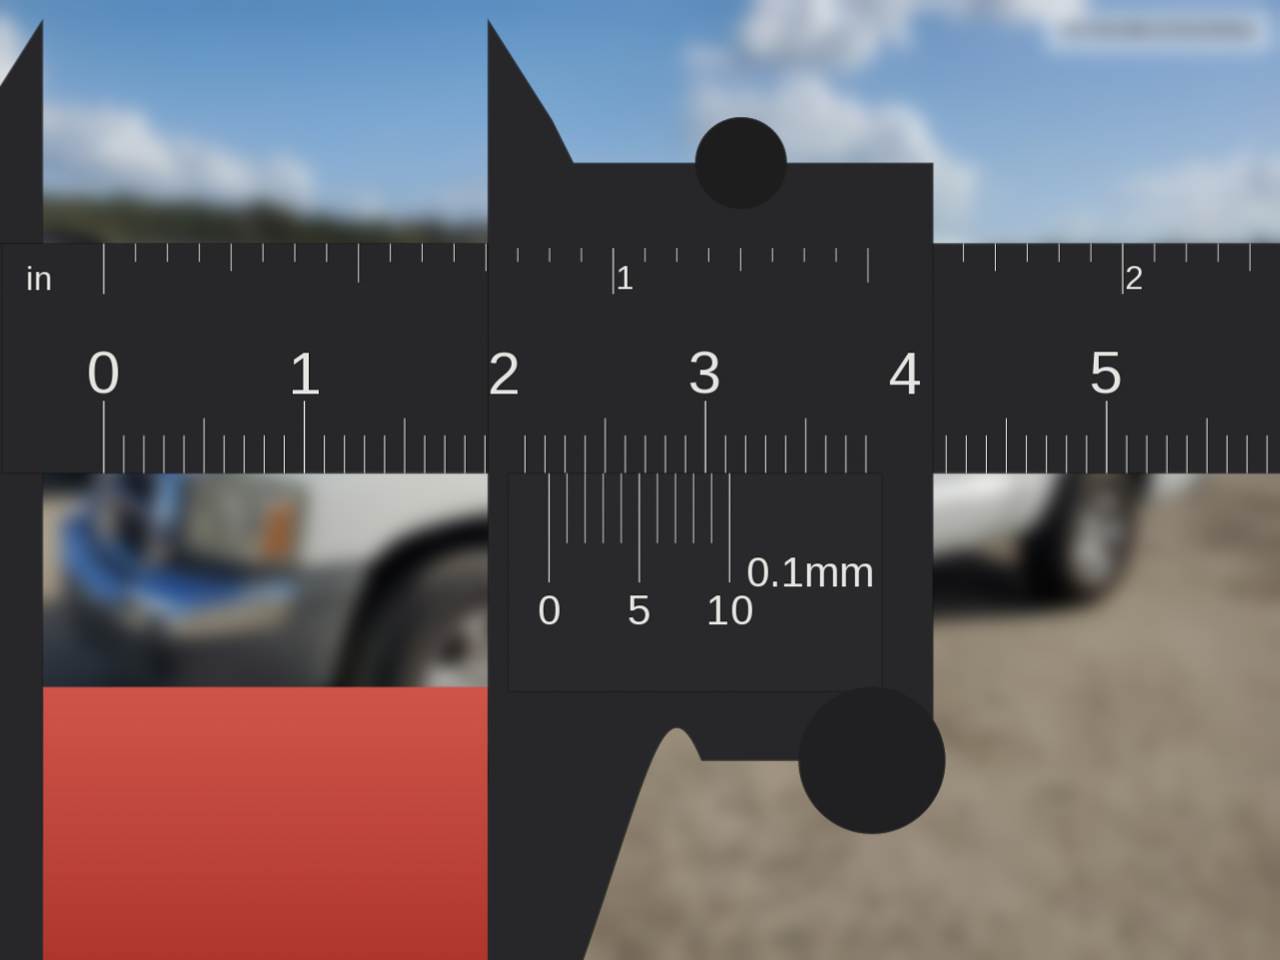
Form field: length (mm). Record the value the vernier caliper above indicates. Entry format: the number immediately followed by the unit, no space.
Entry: 22.2mm
